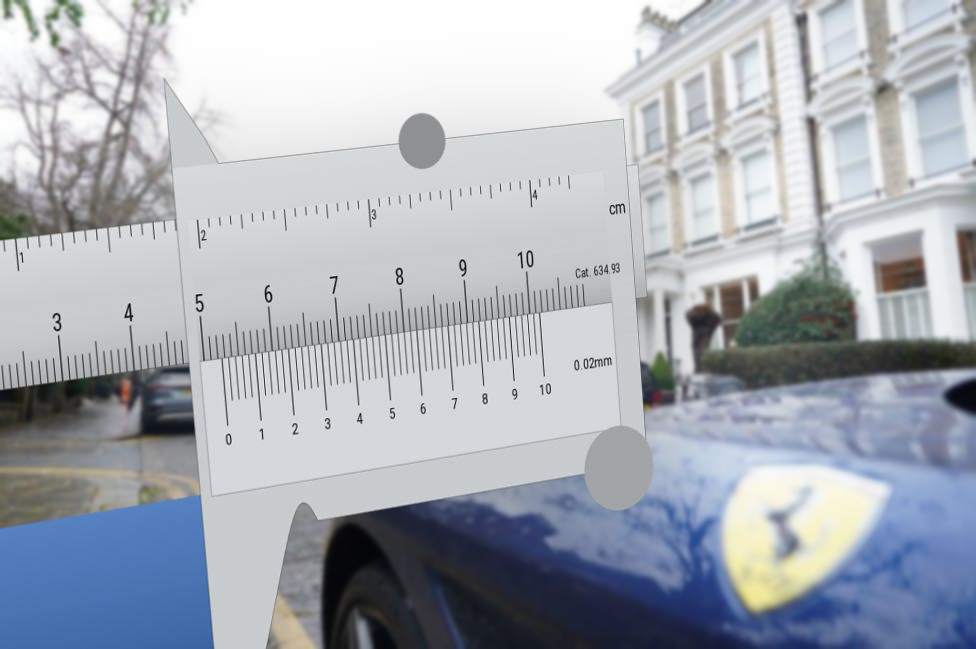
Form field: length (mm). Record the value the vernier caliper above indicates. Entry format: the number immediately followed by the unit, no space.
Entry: 52.6mm
